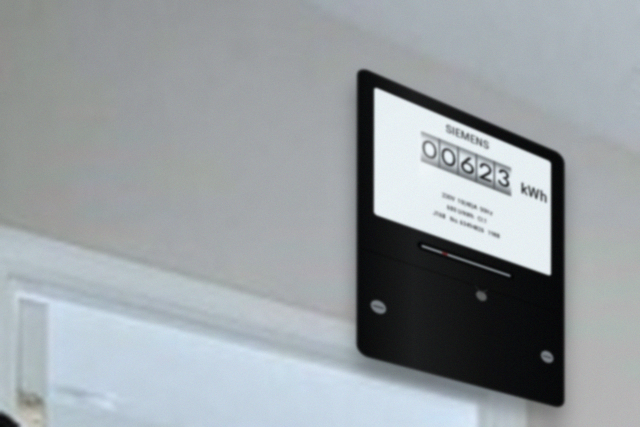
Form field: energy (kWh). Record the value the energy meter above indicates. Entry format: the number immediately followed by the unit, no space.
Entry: 623kWh
